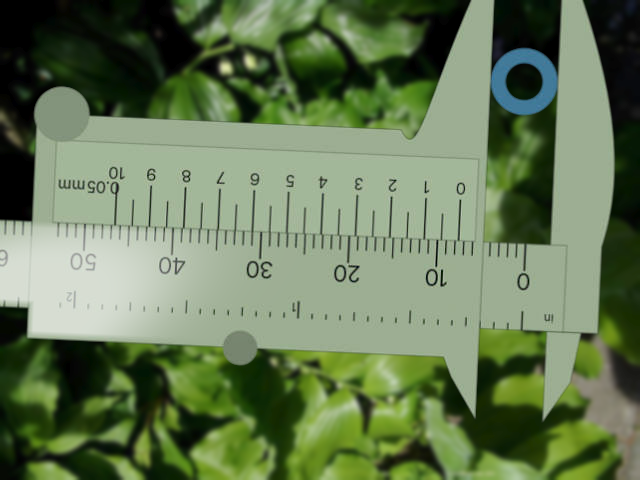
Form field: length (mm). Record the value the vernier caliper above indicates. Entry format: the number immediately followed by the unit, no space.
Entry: 7.6mm
